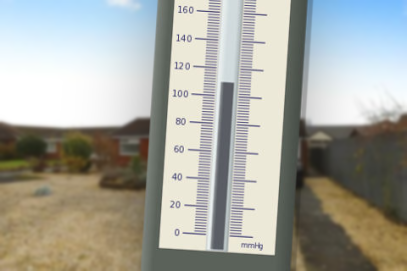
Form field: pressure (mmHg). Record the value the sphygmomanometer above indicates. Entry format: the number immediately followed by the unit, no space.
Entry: 110mmHg
